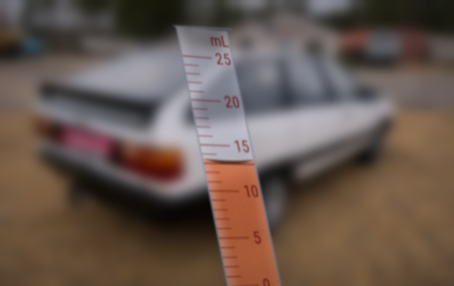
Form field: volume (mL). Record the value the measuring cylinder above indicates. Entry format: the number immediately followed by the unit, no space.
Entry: 13mL
